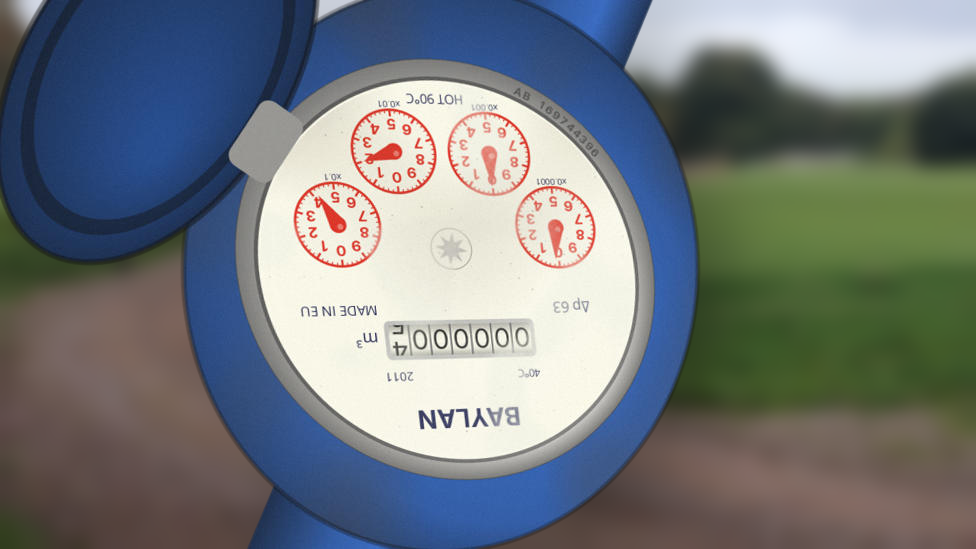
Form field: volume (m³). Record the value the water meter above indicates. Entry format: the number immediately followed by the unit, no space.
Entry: 4.4200m³
